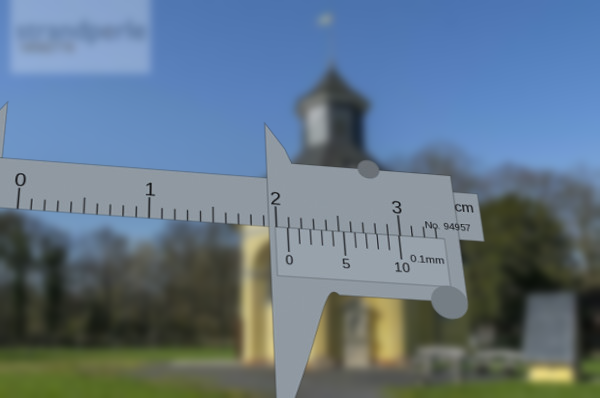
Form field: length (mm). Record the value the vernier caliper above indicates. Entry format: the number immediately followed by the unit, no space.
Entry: 20.9mm
